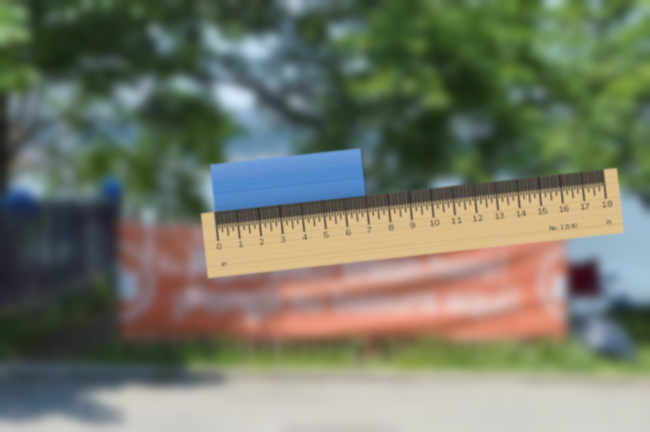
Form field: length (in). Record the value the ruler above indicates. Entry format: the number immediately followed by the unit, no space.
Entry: 7in
